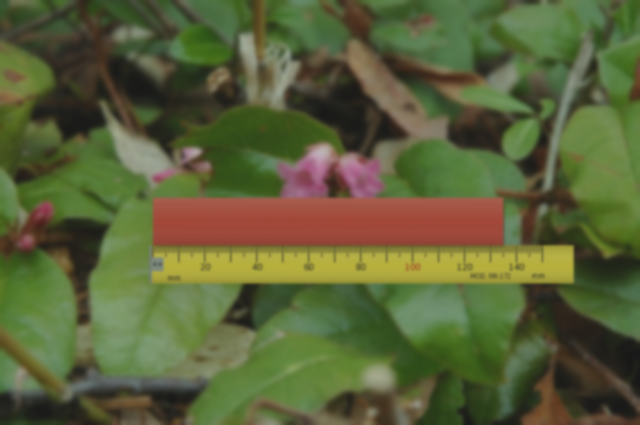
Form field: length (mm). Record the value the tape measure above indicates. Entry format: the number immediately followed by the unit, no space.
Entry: 135mm
